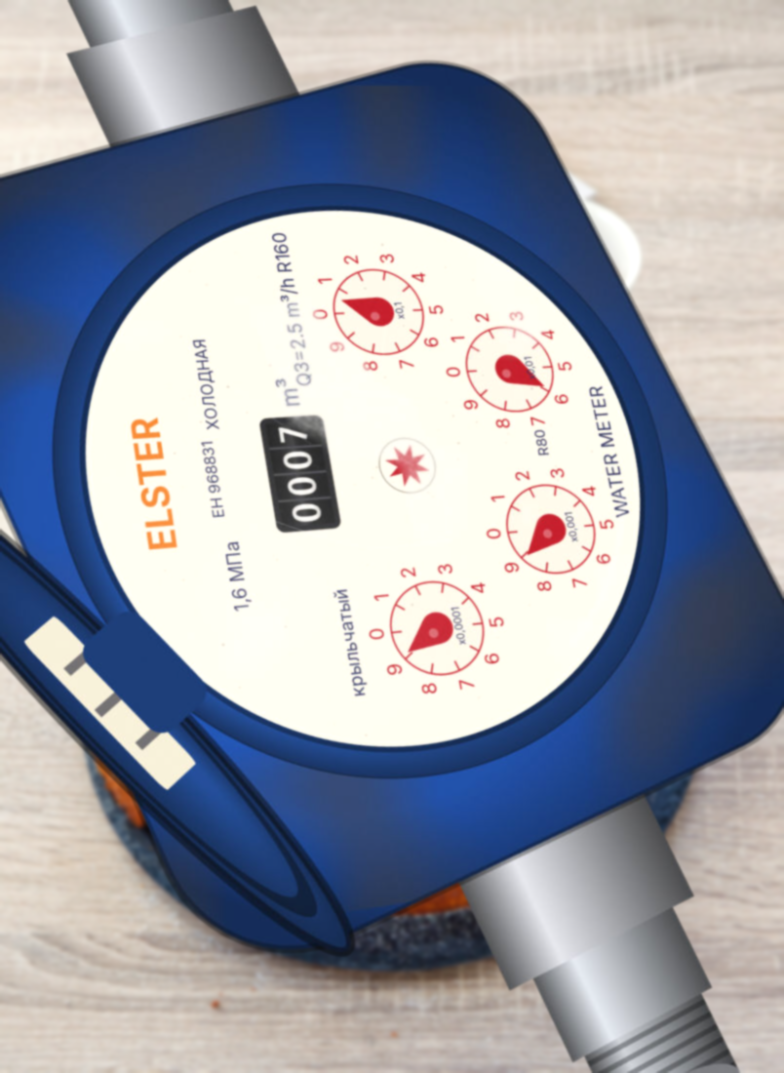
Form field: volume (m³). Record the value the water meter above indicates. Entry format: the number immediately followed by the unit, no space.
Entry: 7.0589m³
